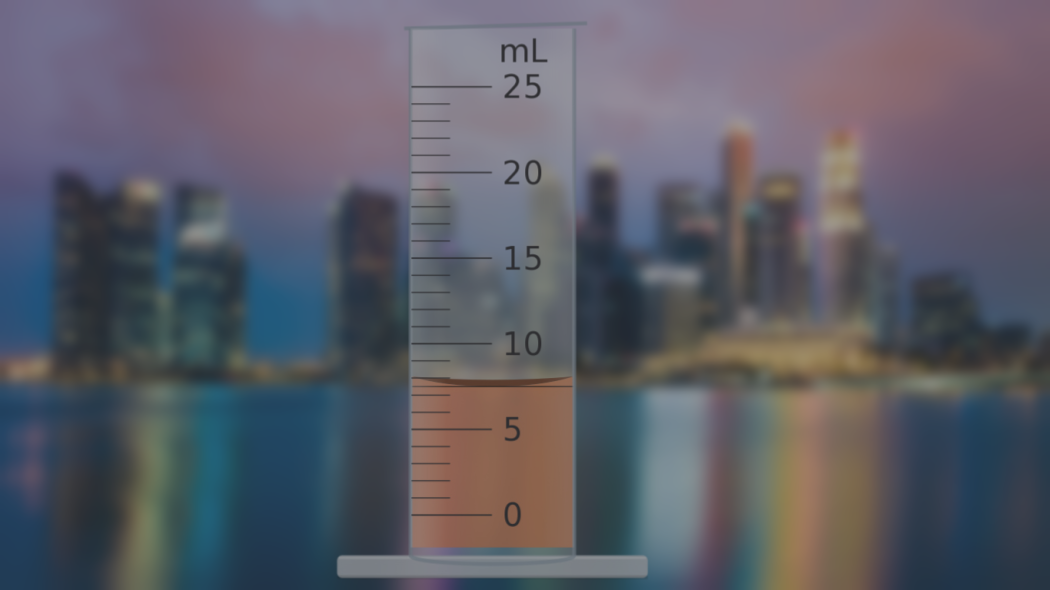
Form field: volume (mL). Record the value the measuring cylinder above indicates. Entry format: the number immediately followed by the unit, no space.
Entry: 7.5mL
